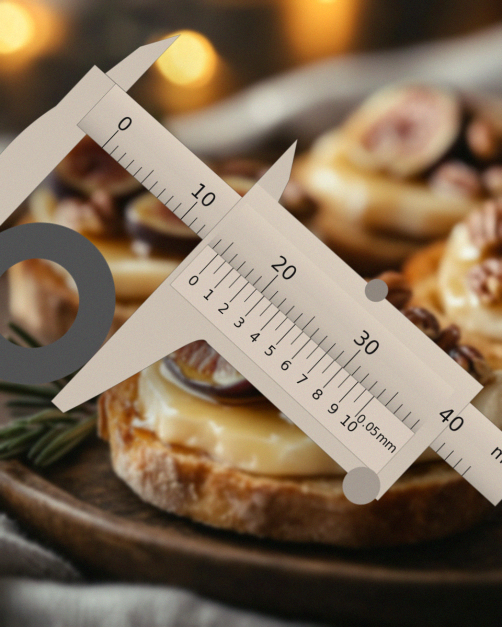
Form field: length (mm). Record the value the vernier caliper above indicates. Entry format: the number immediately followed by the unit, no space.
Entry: 14.7mm
